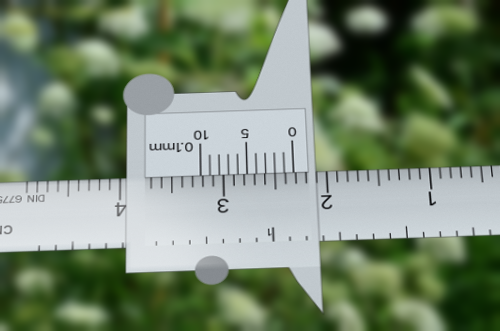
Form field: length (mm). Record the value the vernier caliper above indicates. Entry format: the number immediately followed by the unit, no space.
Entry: 23.2mm
